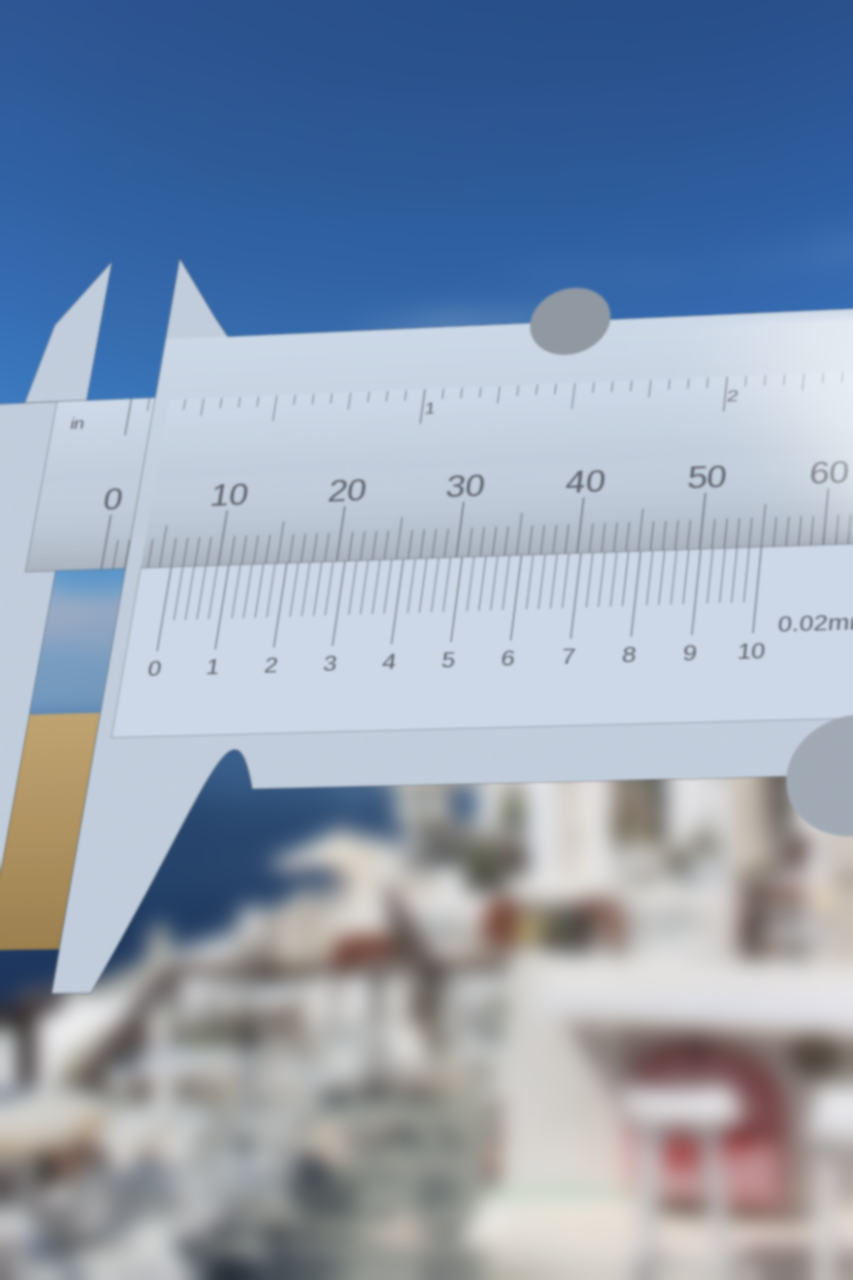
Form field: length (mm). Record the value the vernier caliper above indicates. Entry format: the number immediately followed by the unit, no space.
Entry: 6.0mm
